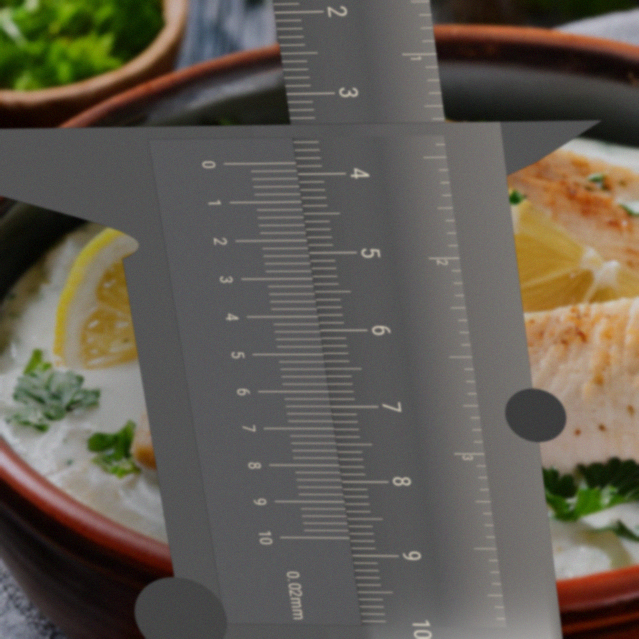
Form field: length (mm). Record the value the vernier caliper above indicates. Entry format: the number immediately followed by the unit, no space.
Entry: 38.6mm
